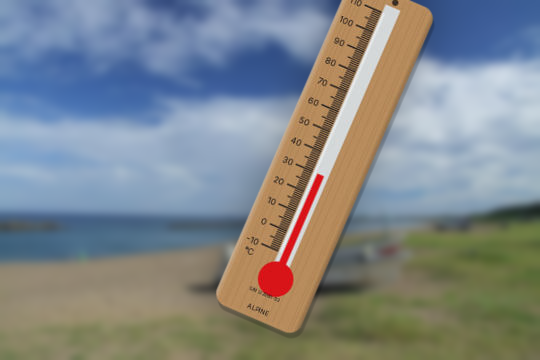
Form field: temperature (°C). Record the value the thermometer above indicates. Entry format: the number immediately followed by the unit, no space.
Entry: 30°C
